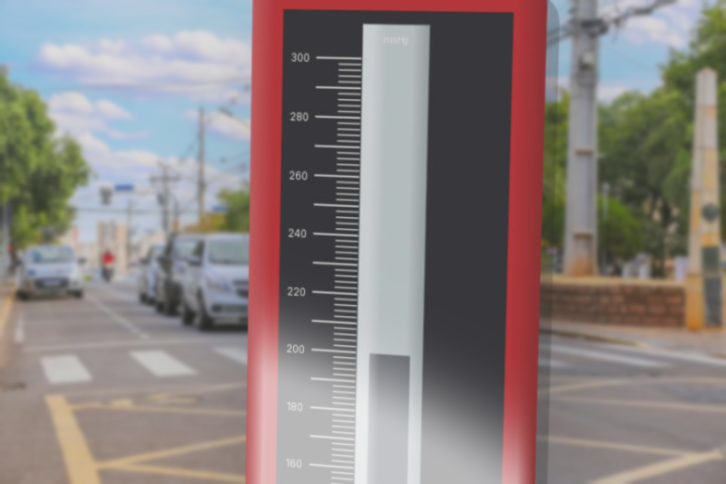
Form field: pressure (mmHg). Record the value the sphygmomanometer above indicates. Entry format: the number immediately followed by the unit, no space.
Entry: 200mmHg
